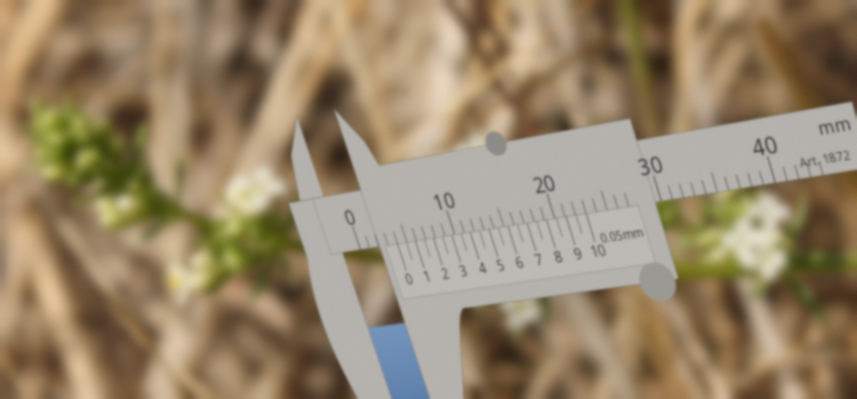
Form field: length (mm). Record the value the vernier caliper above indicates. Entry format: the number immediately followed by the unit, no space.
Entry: 4.0mm
